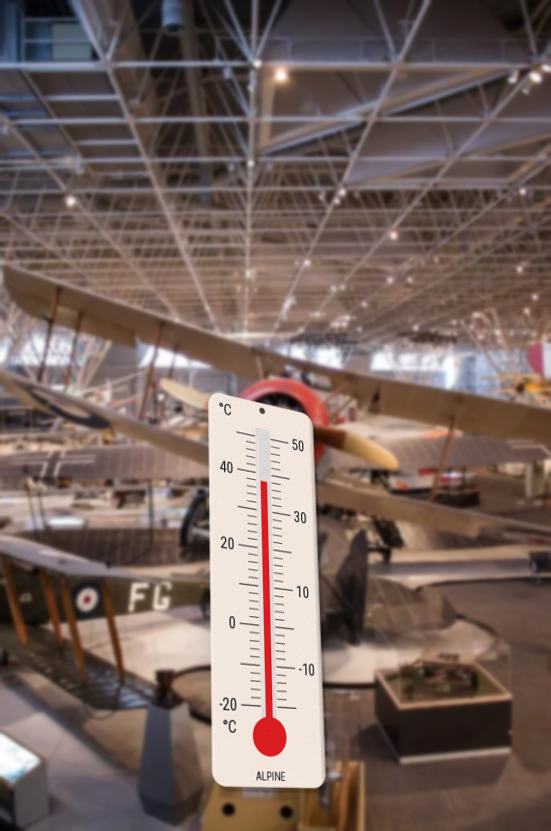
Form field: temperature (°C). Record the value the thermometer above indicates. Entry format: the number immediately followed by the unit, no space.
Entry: 38°C
